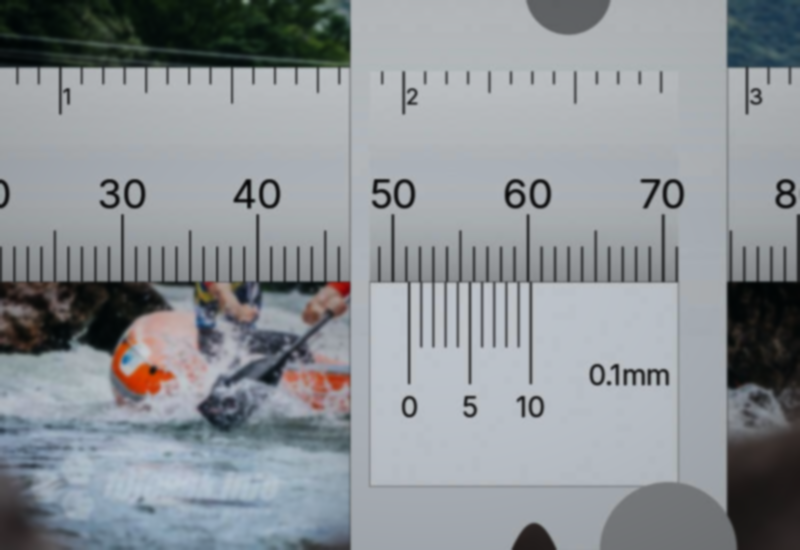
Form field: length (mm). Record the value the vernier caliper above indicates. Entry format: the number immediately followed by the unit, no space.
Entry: 51.2mm
